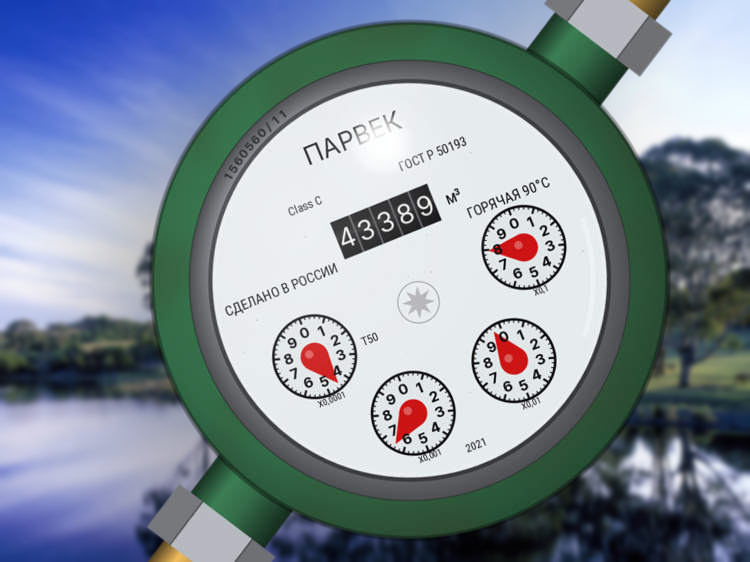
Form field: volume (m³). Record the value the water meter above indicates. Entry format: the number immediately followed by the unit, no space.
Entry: 43389.7964m³
